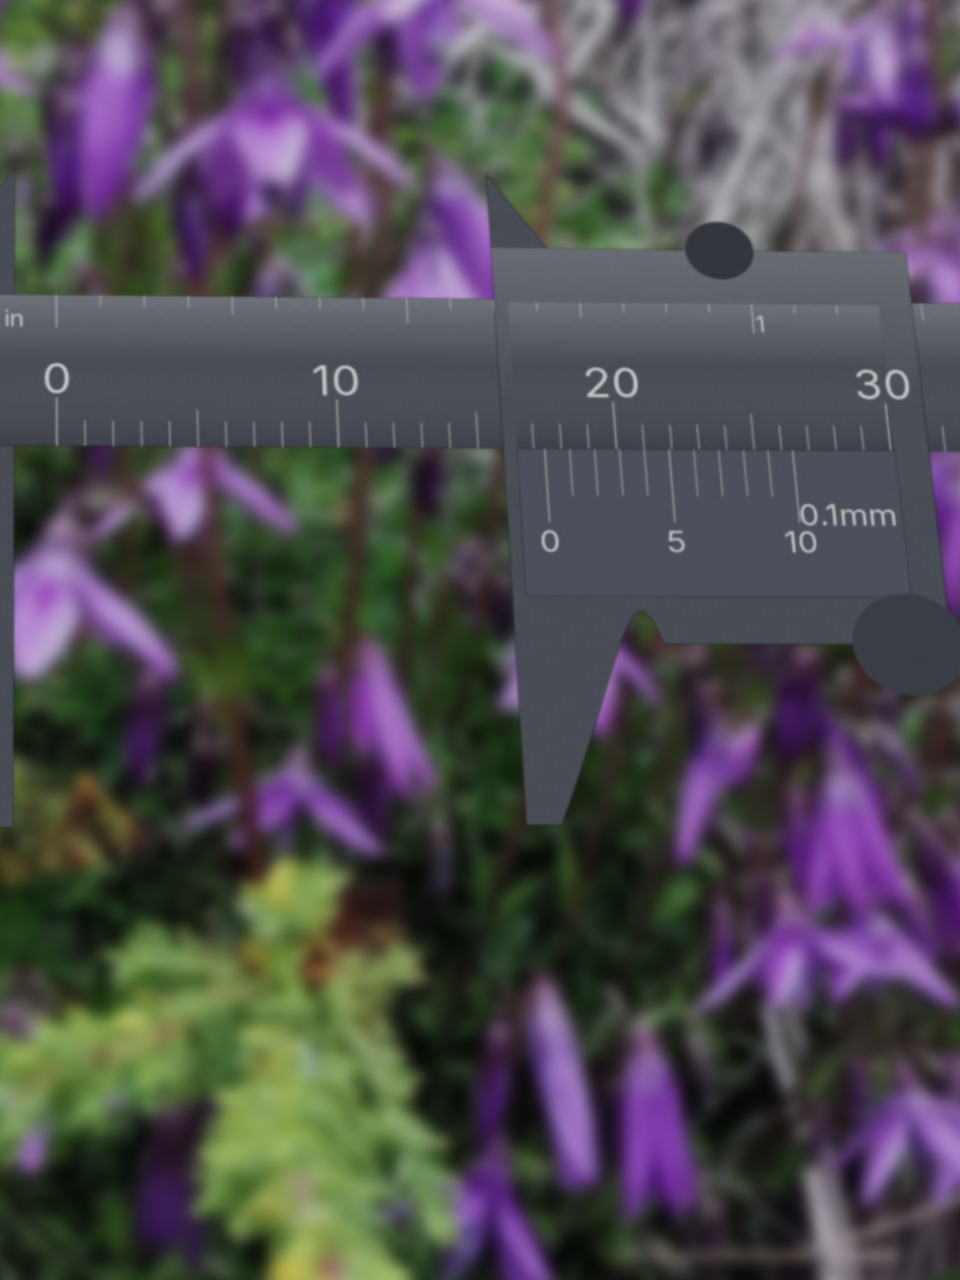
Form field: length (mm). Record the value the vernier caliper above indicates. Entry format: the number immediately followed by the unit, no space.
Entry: 17.4mm
